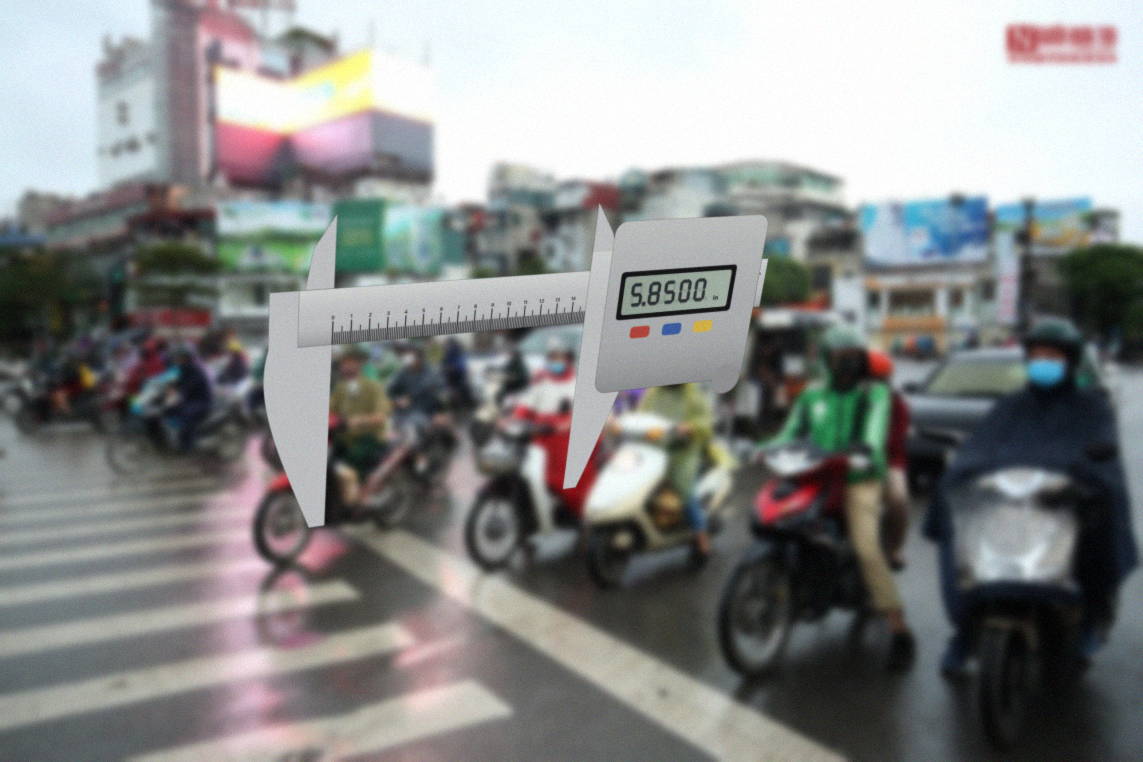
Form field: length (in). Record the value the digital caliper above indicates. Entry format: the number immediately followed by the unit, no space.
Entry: 5.8500in
